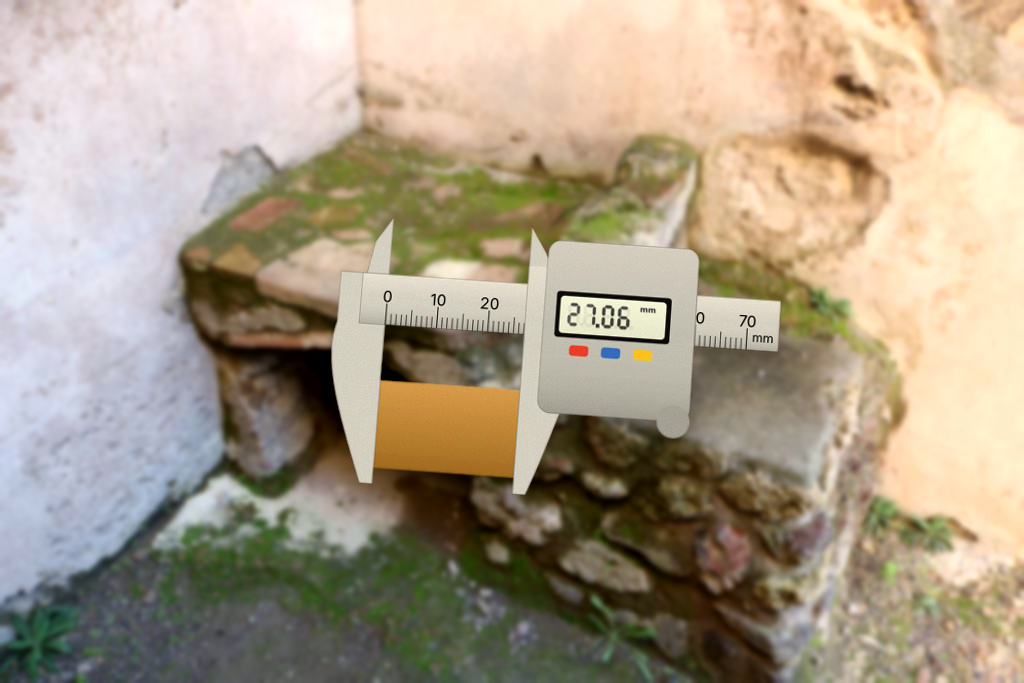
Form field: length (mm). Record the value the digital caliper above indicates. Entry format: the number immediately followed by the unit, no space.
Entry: 27.06mm
